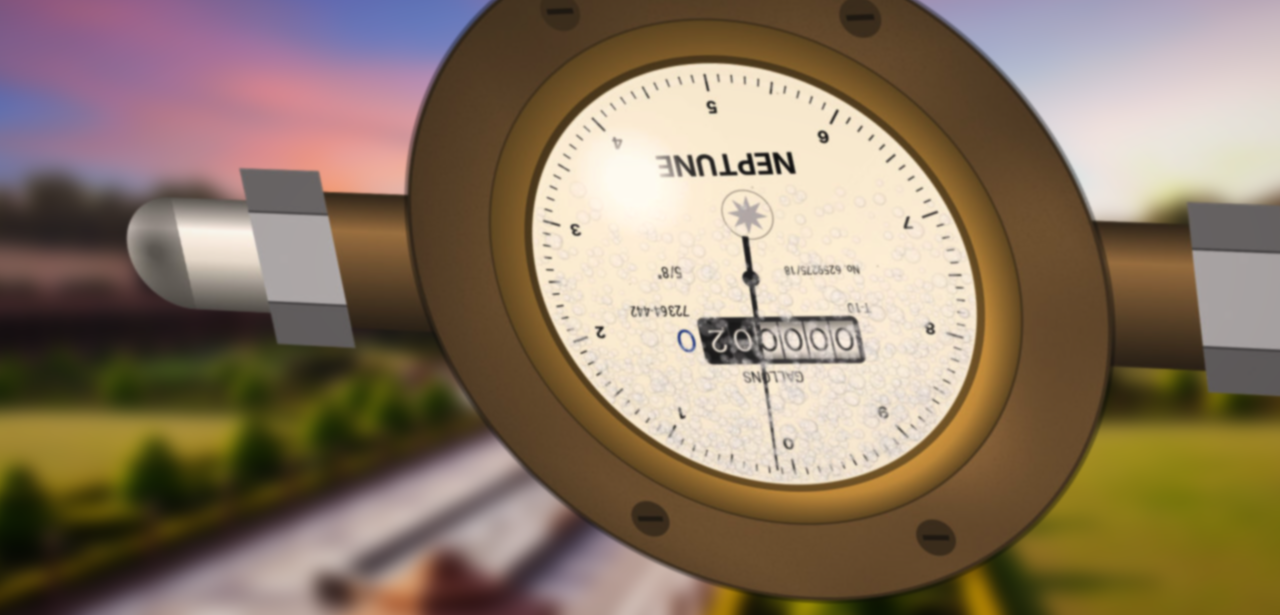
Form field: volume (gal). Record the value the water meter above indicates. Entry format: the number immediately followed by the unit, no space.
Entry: 20.1gal
